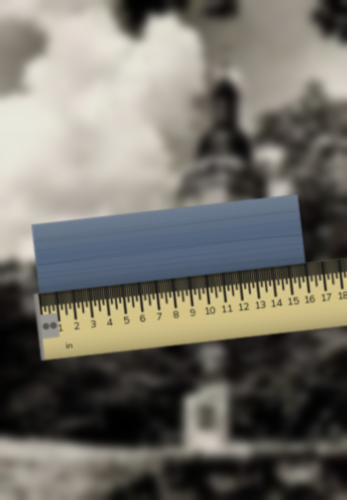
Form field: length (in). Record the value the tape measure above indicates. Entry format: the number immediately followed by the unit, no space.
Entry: 16in
